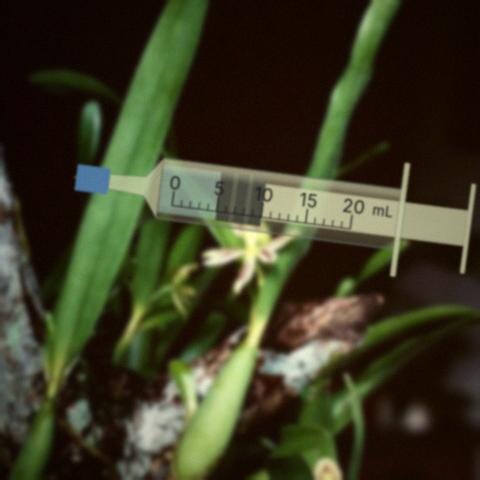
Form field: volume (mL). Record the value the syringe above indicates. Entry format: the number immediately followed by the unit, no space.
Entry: 5mL
